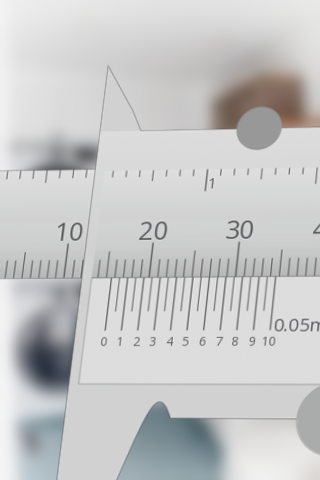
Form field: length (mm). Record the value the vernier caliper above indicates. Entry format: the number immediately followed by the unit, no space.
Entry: 15.6mm
